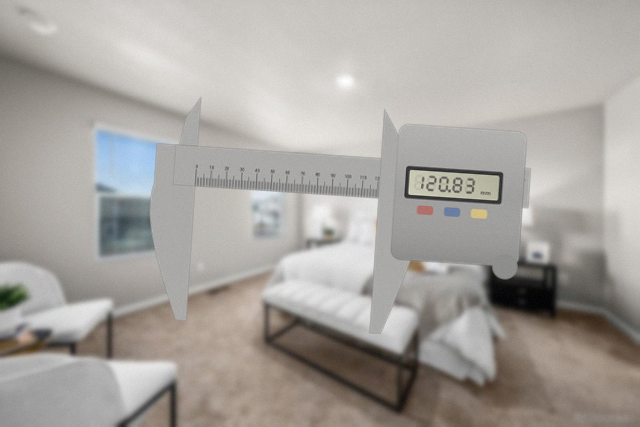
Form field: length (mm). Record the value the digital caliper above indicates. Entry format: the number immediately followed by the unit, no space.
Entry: 120.83mm
